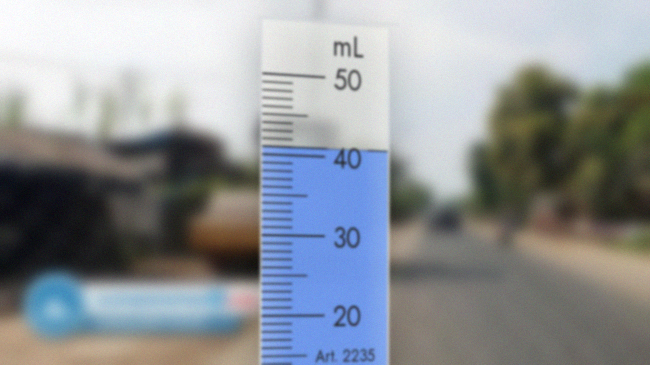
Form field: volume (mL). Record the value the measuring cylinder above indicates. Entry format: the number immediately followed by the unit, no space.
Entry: 41mL
